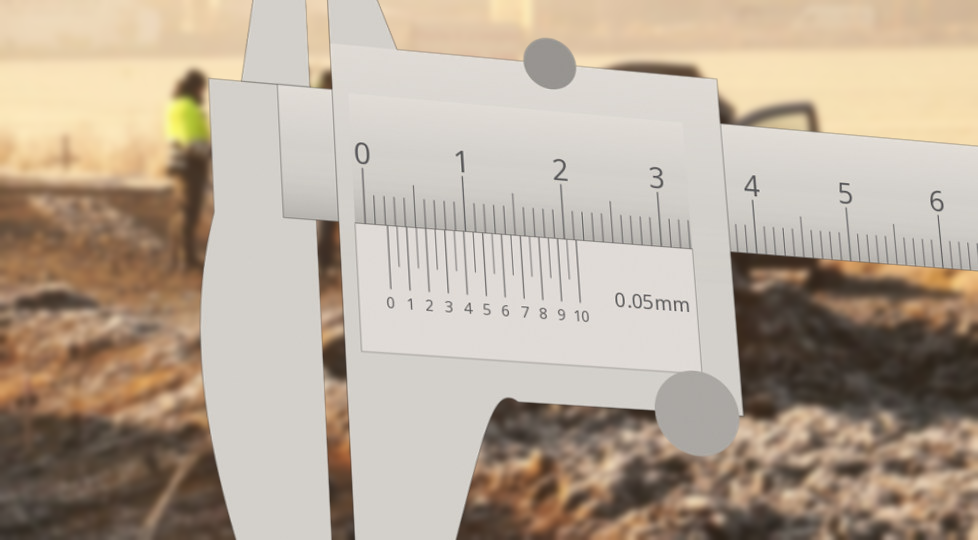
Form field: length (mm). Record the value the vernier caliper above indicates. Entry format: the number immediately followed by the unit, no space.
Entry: 2.2mm
